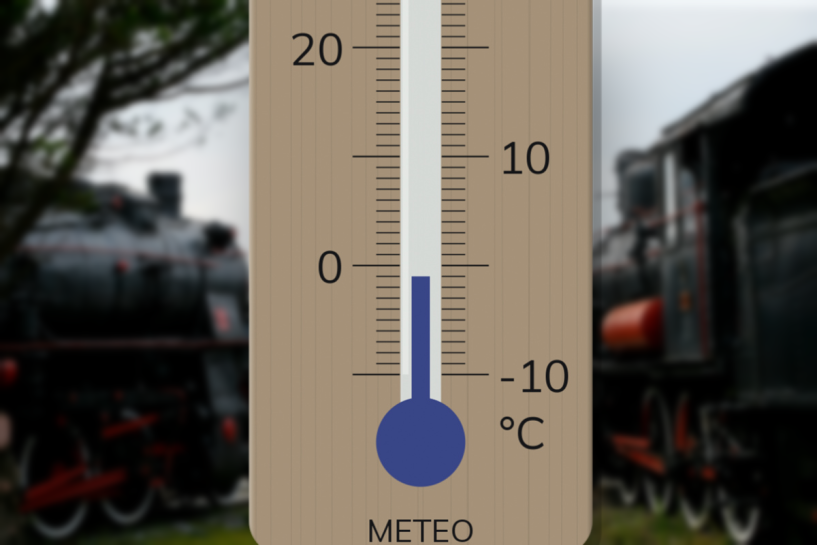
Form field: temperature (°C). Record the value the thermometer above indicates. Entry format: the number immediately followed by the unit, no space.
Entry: -1°C
